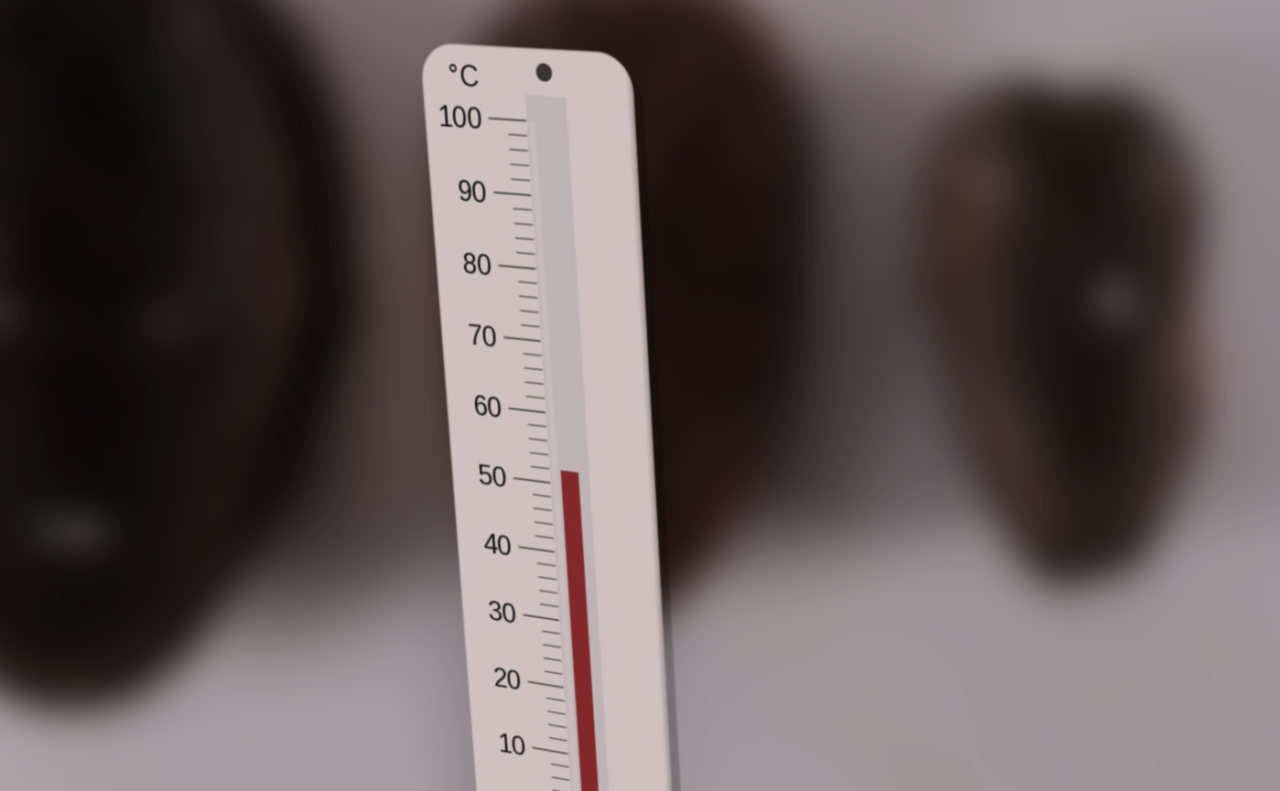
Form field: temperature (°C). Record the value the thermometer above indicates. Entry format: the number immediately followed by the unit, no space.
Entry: 52°C
